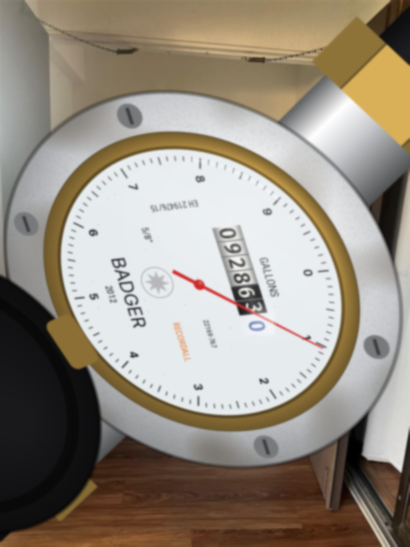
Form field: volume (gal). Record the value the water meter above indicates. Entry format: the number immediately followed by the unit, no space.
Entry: 928631.0gal
